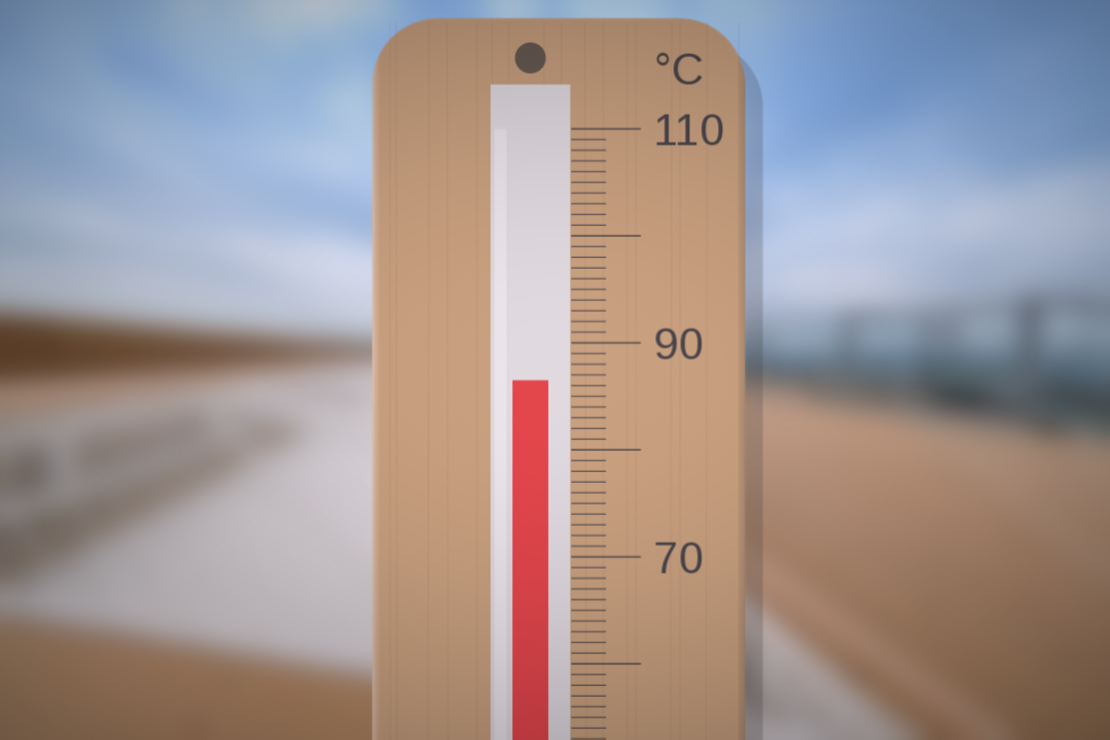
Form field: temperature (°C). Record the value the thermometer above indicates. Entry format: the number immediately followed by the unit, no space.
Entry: 86.5°C
